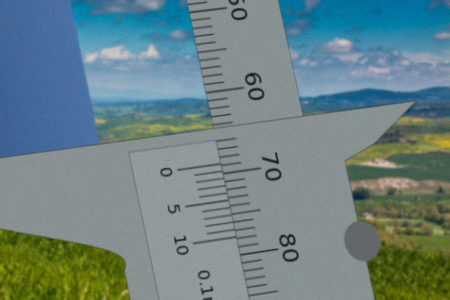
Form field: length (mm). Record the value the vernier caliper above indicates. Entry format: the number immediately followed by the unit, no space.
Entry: 68.8mm
